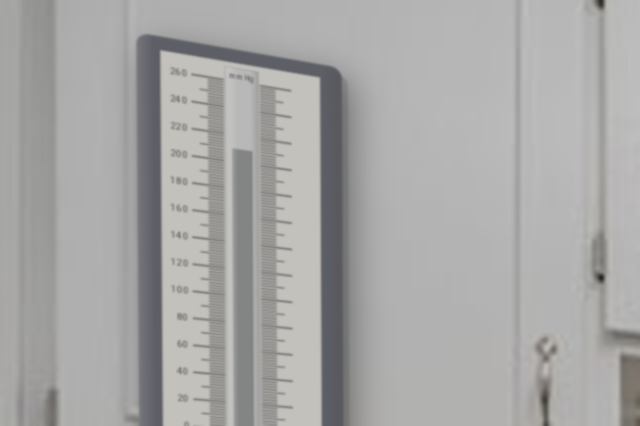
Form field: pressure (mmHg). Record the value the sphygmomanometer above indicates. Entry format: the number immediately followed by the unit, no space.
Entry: 210mmHg
